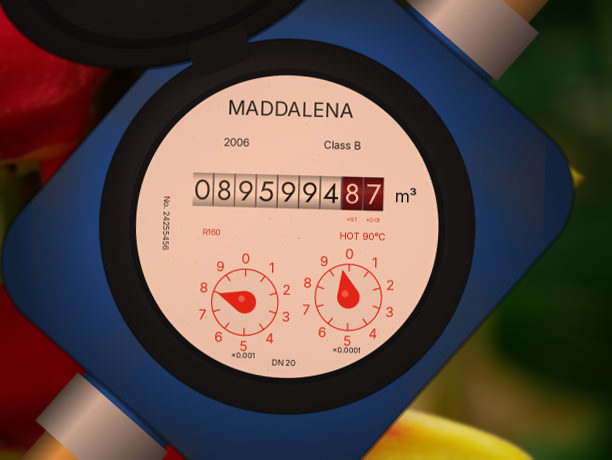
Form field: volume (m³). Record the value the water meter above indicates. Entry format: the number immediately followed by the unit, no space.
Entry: 895994.8779m³
